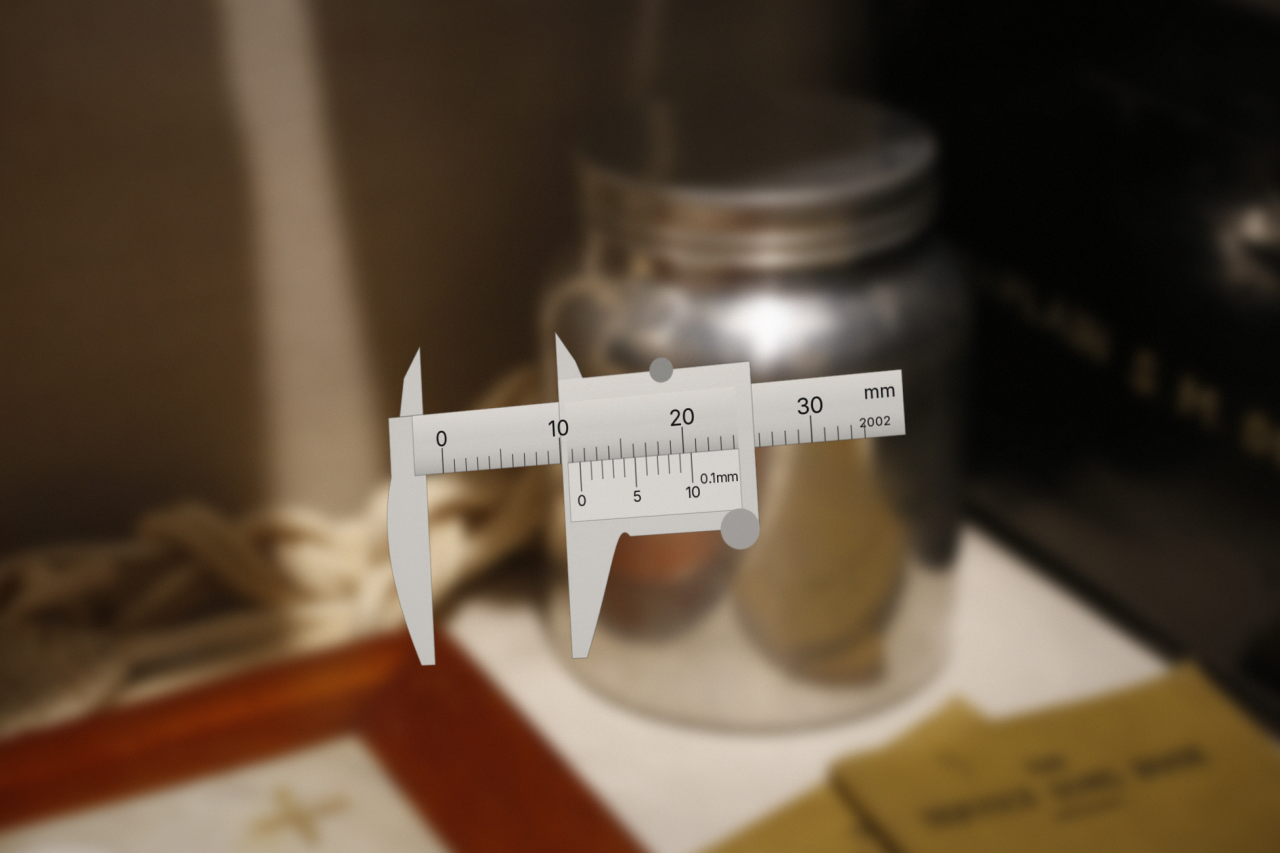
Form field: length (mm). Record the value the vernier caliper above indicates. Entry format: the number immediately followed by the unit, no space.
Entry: 11.6mm
